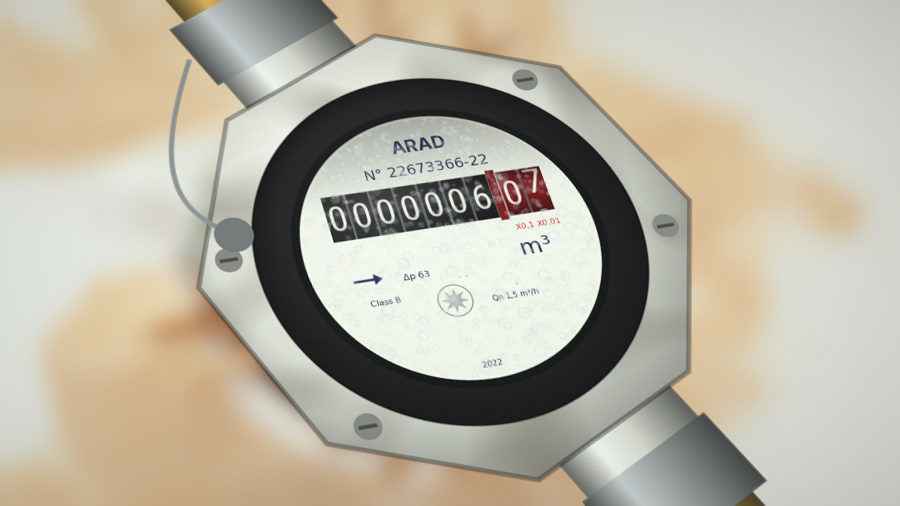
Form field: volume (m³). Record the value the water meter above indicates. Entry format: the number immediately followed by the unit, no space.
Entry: 6.07m³
